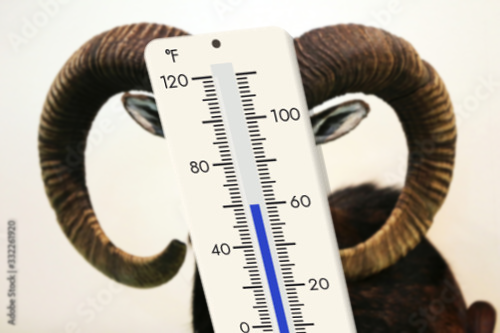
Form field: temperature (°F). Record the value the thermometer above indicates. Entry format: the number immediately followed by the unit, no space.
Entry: 60°F
